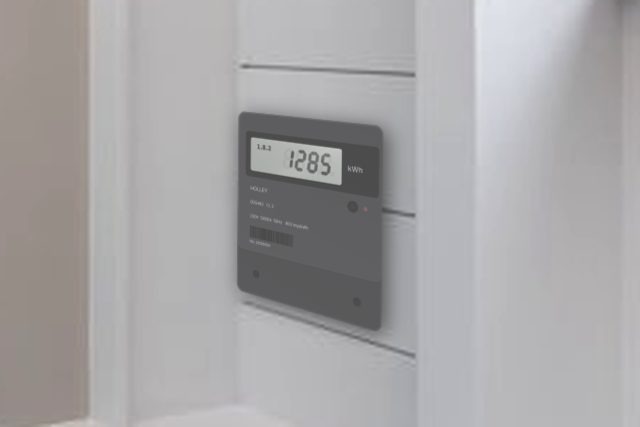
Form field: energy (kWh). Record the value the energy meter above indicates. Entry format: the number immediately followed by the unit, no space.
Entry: 1285kWh
